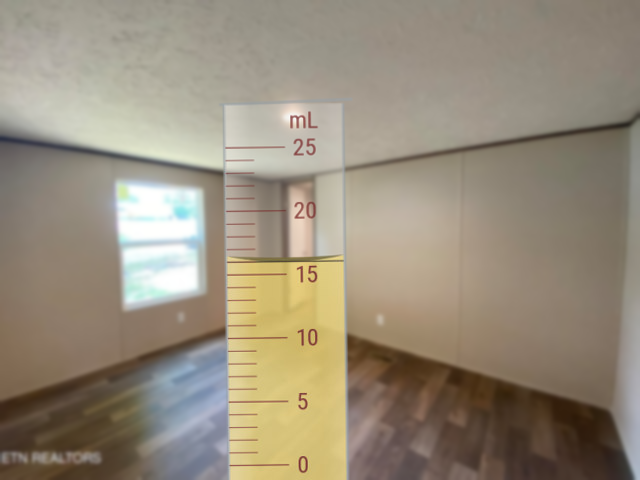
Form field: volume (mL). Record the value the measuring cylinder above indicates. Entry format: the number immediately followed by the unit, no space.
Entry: 16mL
